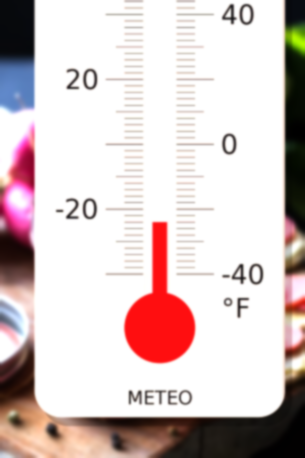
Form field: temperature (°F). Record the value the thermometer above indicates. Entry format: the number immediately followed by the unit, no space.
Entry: -24°F
